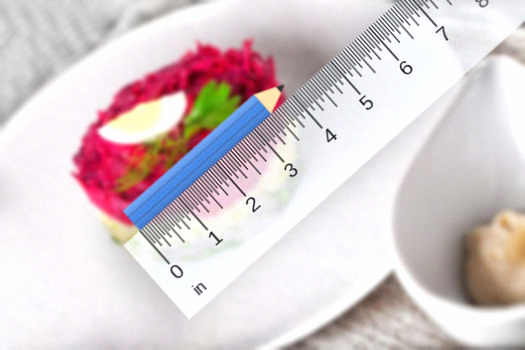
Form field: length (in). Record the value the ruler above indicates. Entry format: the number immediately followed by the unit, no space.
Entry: 4in
